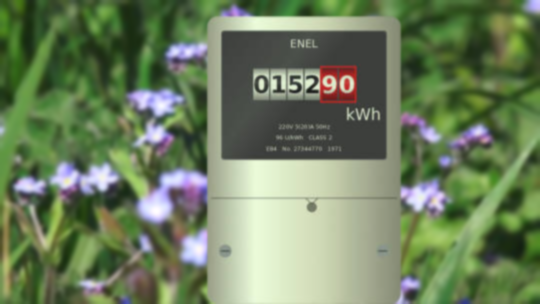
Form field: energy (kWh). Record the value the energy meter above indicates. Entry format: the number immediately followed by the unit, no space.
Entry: 152.90kWh
